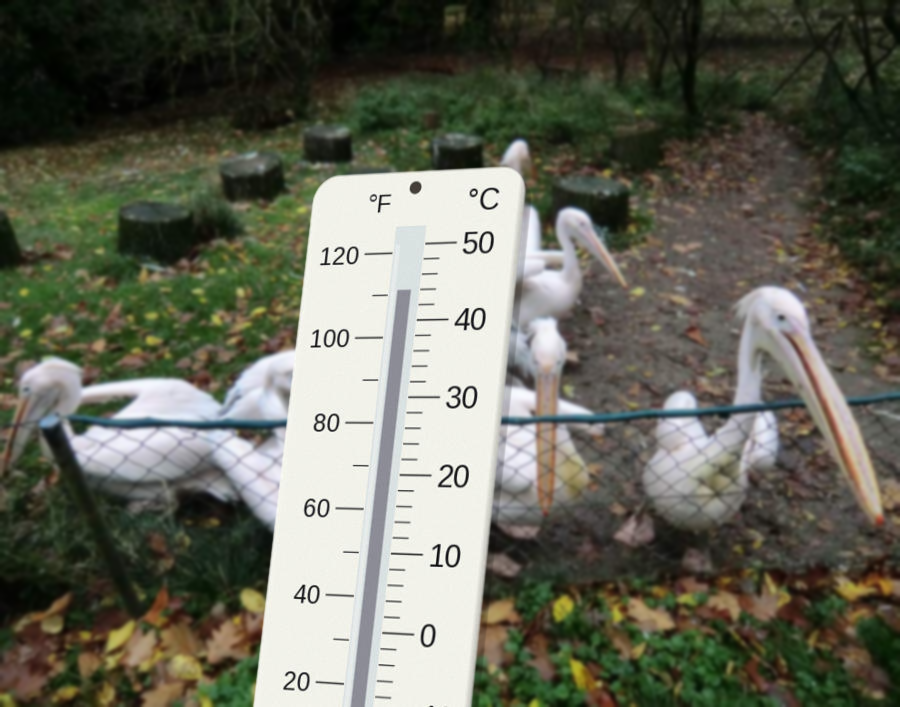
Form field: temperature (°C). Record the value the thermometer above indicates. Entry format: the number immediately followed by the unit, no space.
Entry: 44°C
